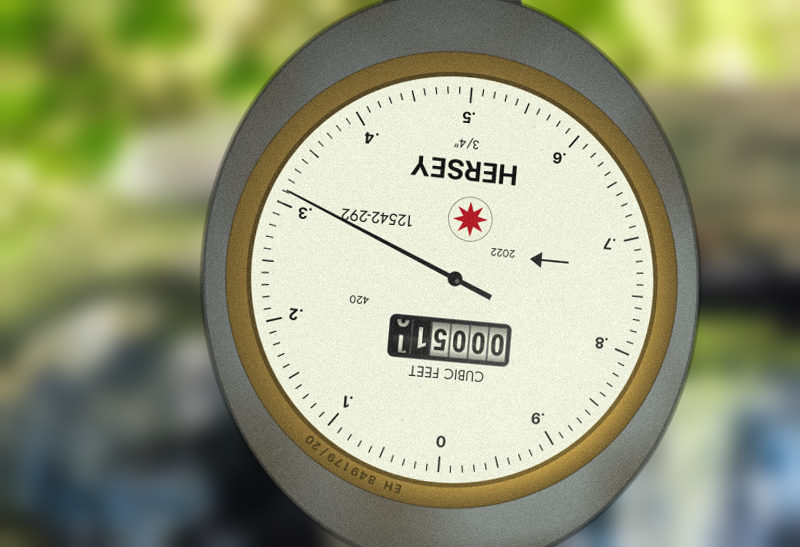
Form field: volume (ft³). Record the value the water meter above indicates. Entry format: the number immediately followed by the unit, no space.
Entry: 511.31ft³
